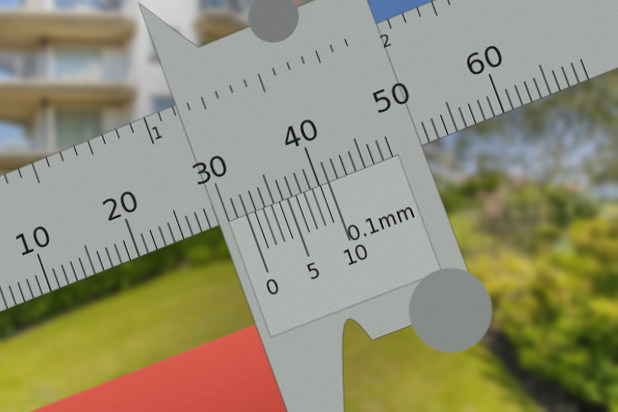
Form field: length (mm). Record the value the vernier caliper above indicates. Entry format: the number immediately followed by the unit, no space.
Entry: 32.0mm
